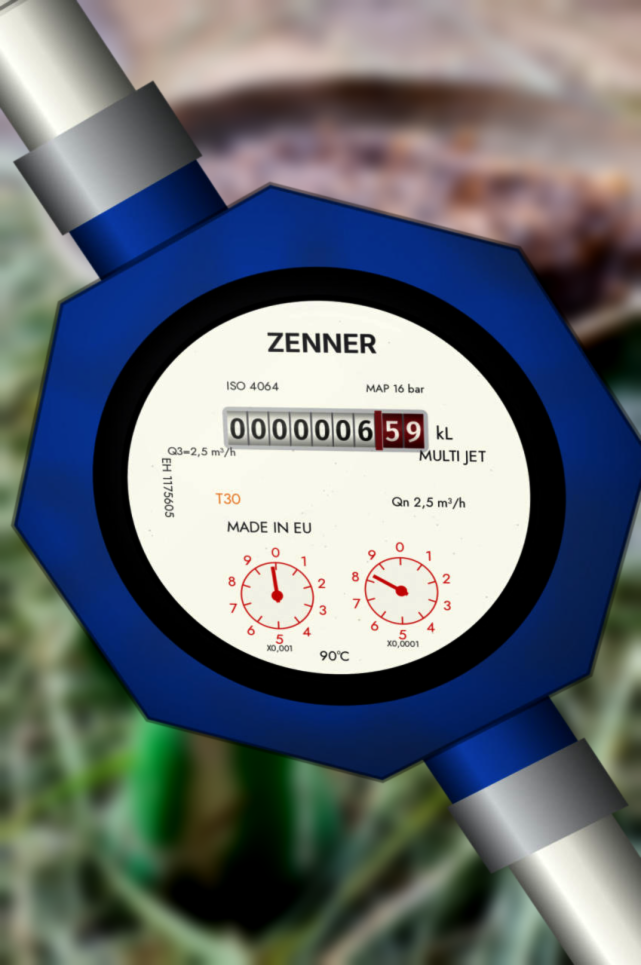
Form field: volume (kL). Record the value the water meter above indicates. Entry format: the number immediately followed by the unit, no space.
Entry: 6.5898kL
